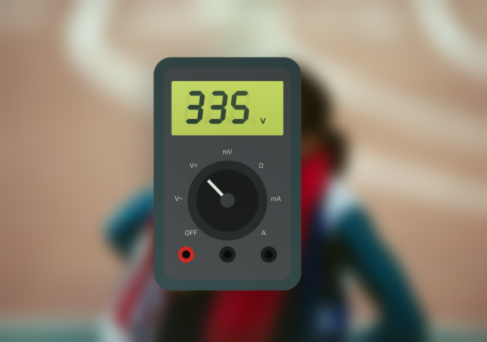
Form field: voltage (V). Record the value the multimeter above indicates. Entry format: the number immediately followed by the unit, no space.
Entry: 335V
